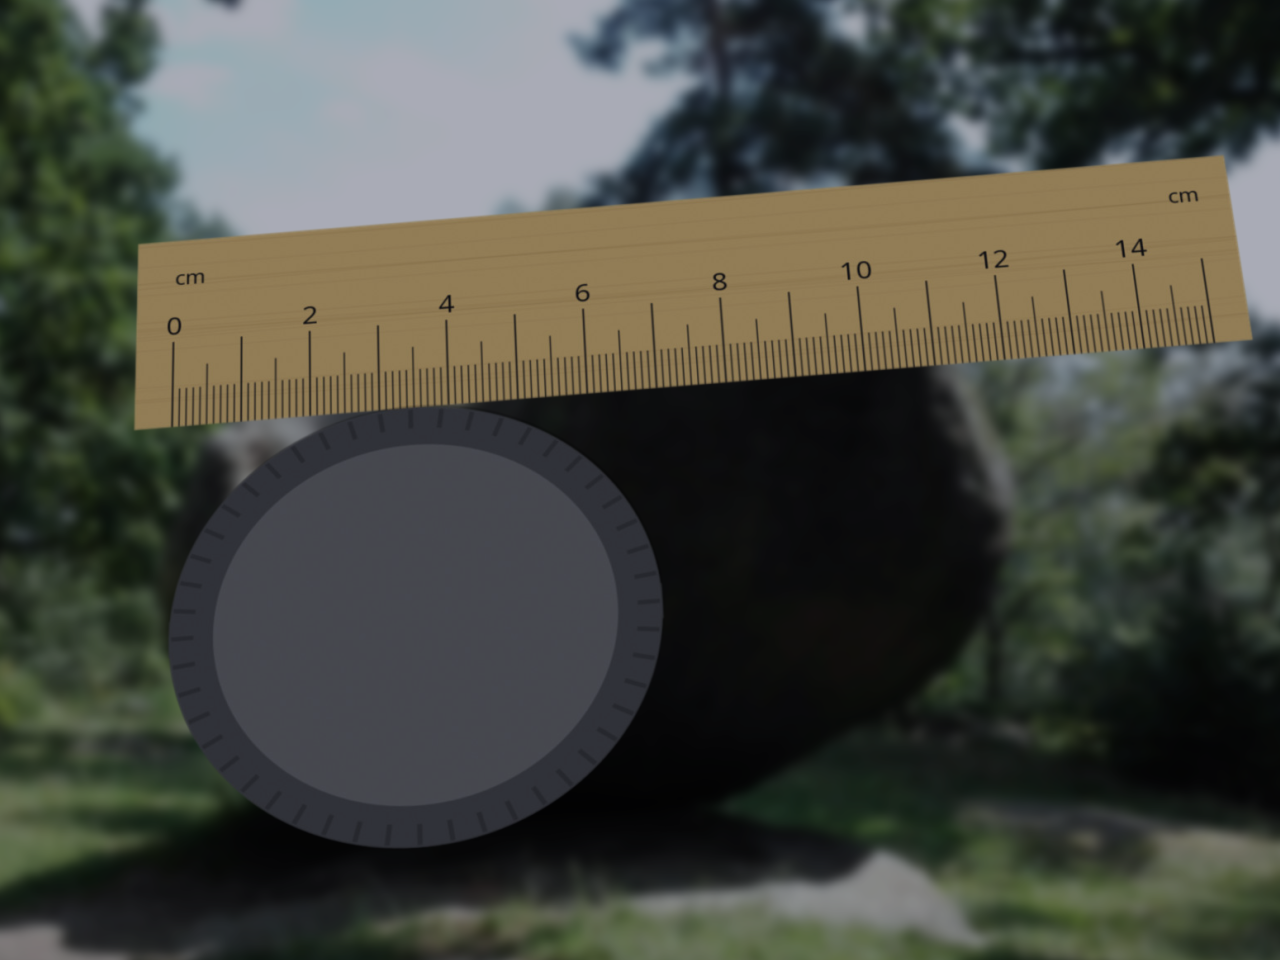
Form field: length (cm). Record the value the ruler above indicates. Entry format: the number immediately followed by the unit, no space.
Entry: 6.9cm
